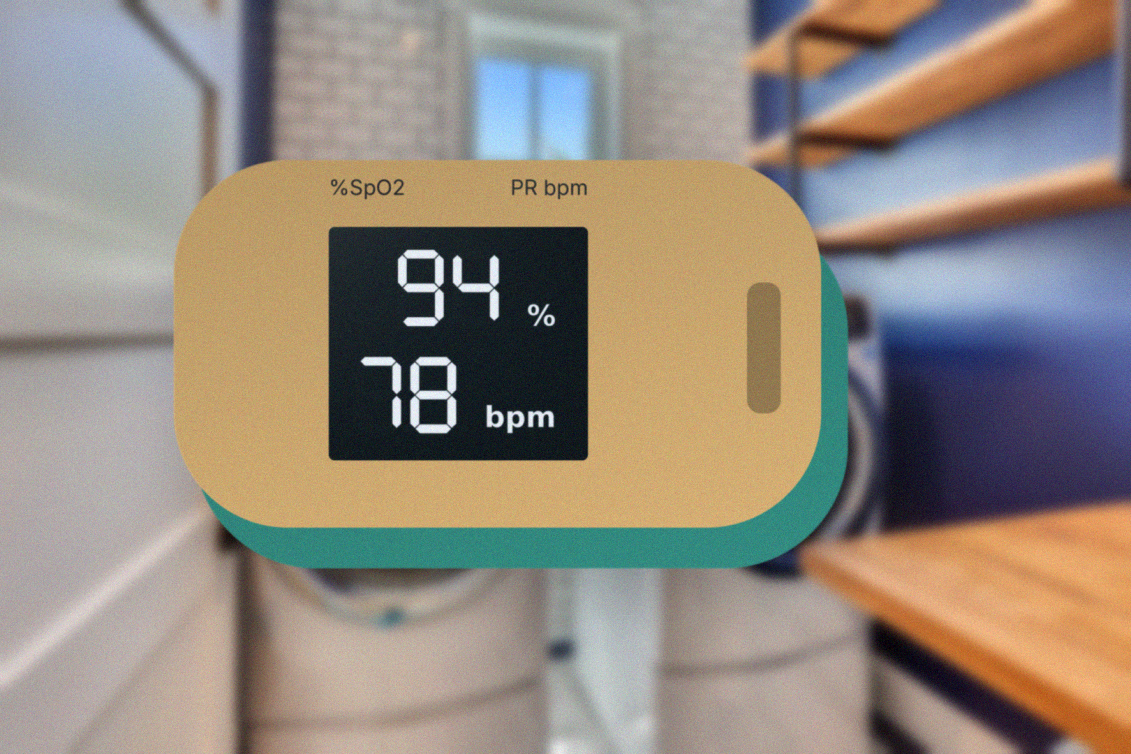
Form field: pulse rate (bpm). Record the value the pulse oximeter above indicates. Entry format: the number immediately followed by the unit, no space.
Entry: 78bpm
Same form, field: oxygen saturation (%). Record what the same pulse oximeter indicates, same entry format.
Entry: 94%
